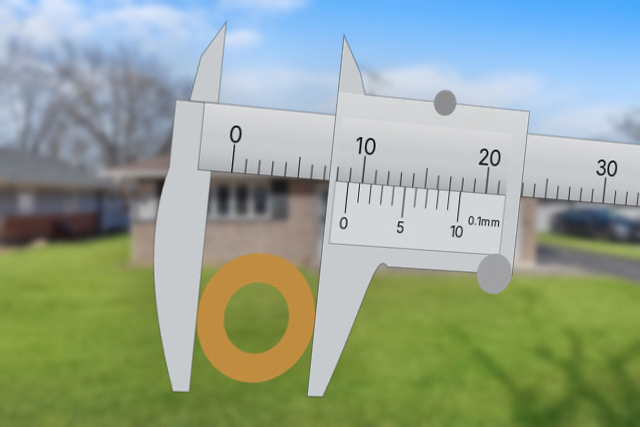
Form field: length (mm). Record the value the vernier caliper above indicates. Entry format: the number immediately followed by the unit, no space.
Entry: 8.9mm
